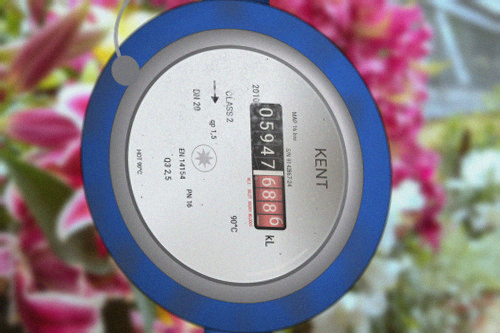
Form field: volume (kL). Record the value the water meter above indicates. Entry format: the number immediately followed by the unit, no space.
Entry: 5947.6886kL
